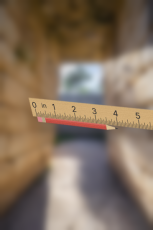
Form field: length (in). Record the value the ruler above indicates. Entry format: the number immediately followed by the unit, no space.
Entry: 4in
